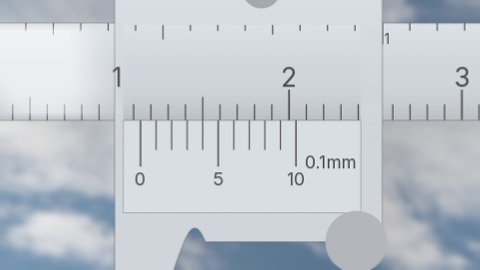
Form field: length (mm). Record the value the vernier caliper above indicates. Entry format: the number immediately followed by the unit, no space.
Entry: 11.4mm
